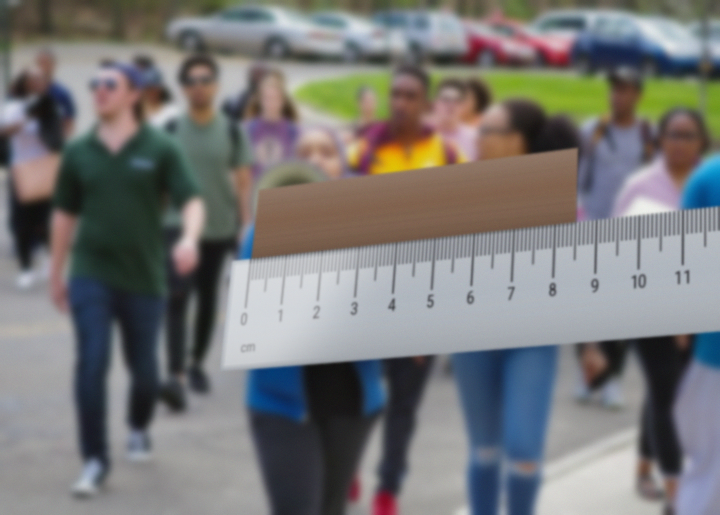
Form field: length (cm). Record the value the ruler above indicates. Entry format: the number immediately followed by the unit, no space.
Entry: 8.5cm
